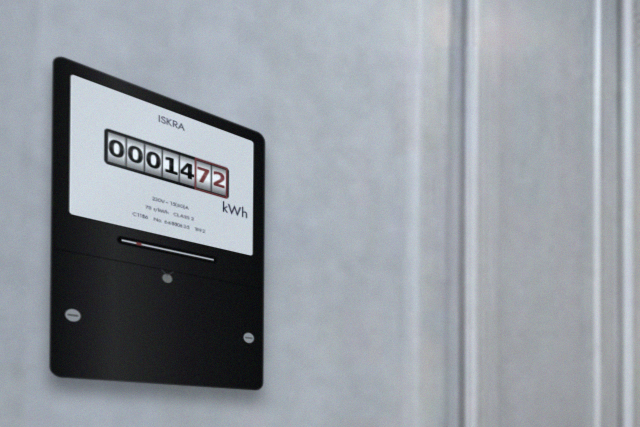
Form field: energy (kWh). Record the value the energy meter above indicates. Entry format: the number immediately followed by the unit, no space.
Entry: 14.72kWh
